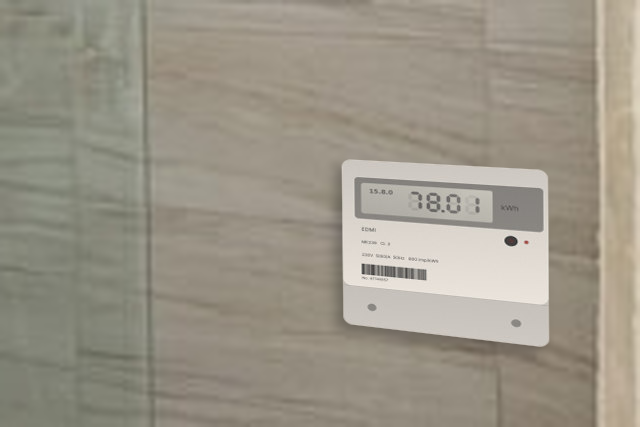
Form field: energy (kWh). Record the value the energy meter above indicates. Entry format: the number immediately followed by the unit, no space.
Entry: 78.01kWh
